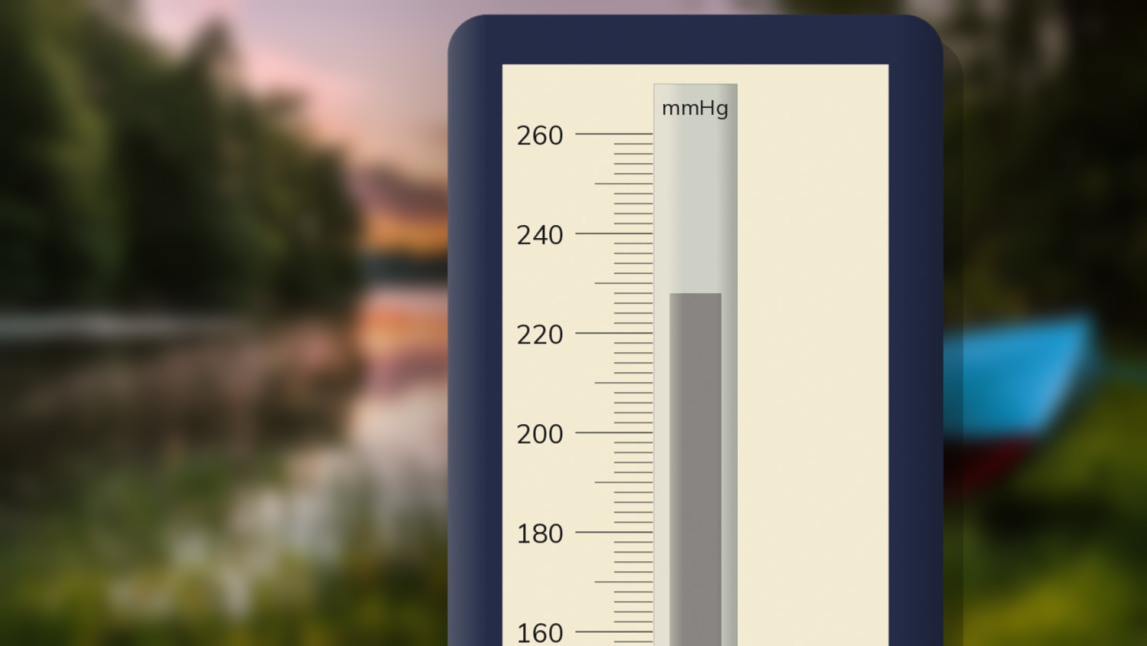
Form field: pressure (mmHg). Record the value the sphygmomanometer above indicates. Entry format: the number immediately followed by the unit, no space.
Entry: 228mmHg
